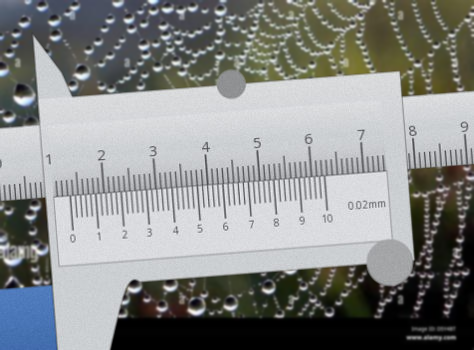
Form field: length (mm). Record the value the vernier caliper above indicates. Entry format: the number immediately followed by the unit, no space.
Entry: 13.5mm
